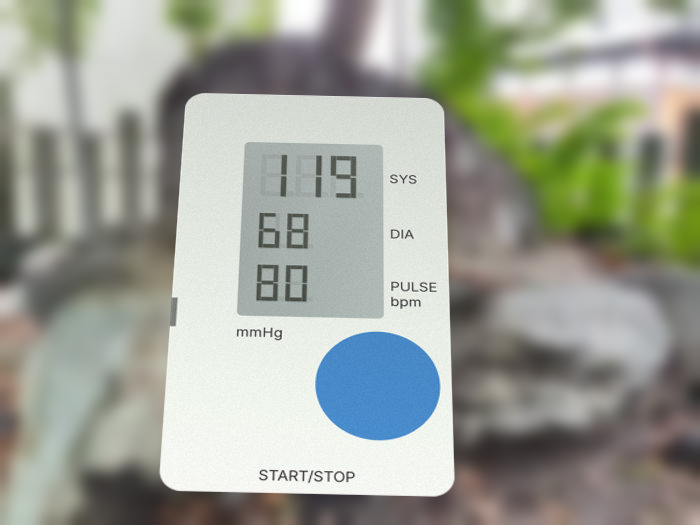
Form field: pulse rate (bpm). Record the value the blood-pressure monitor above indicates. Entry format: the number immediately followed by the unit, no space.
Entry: 80bpm
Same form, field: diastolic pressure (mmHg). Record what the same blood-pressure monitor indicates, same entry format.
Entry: 68mmHg
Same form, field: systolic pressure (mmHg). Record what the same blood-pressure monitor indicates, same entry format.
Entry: 119mmHg
